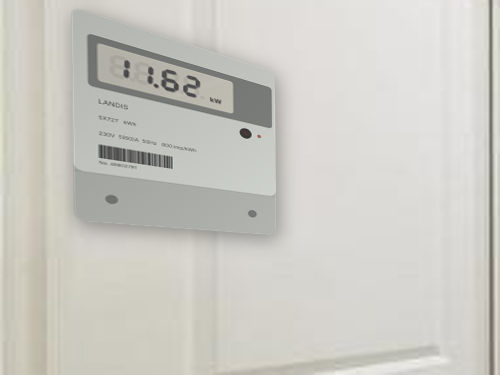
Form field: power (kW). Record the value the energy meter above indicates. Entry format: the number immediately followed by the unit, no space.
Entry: 11.62kW
